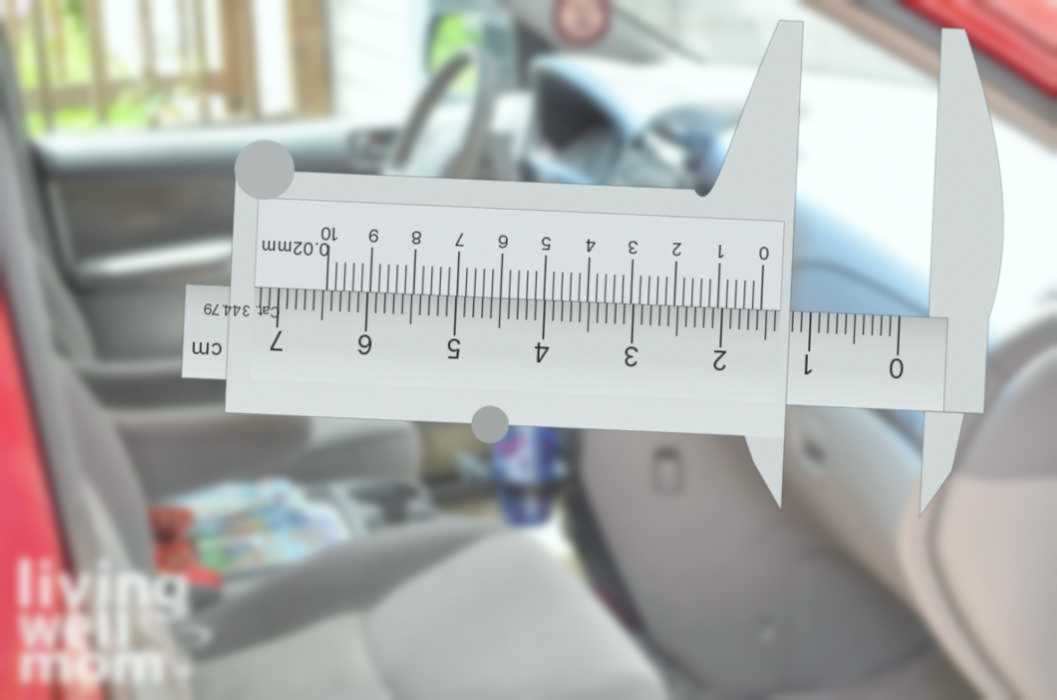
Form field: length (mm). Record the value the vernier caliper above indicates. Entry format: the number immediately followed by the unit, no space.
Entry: 15.6mm
